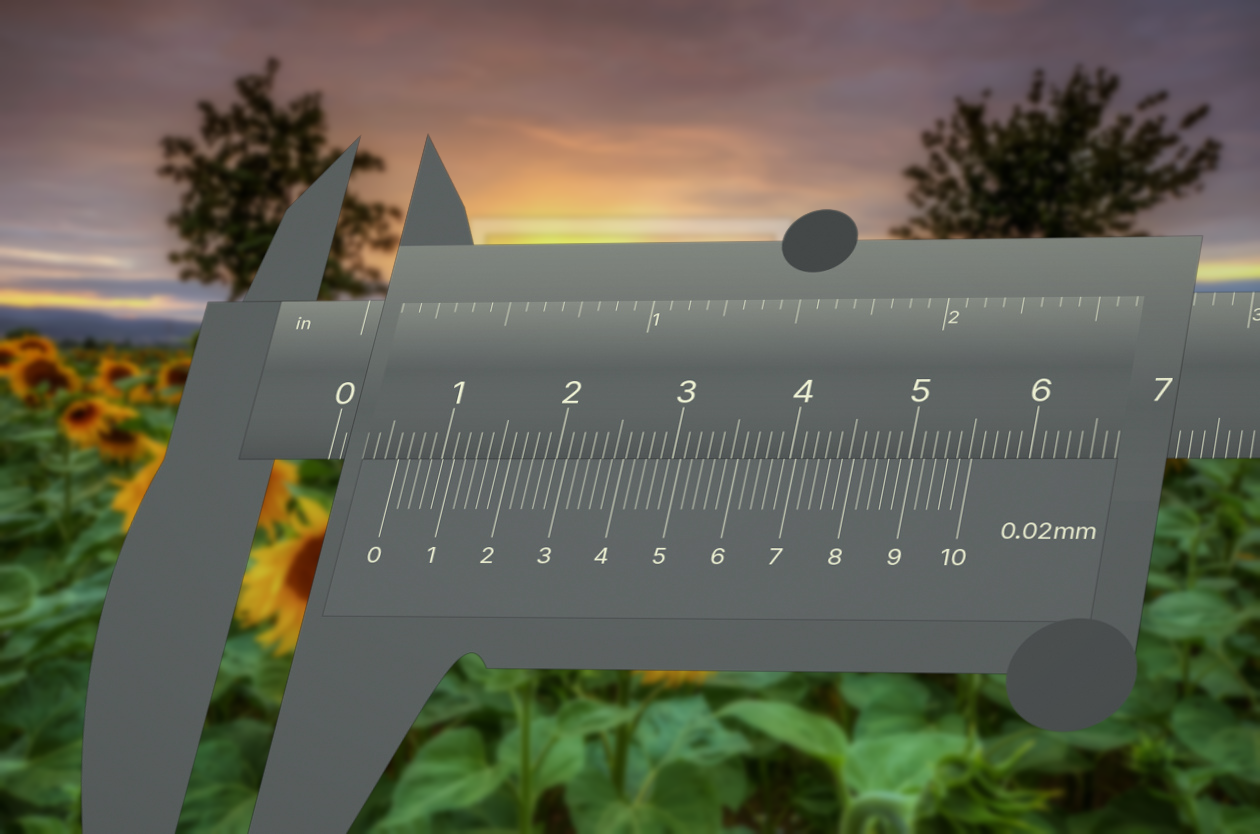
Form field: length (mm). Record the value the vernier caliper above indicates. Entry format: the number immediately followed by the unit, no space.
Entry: 6.2mm
